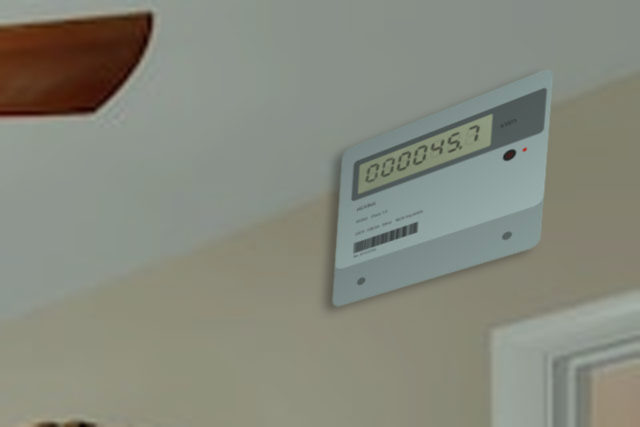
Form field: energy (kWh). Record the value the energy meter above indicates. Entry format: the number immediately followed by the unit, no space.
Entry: 45.7kWh
